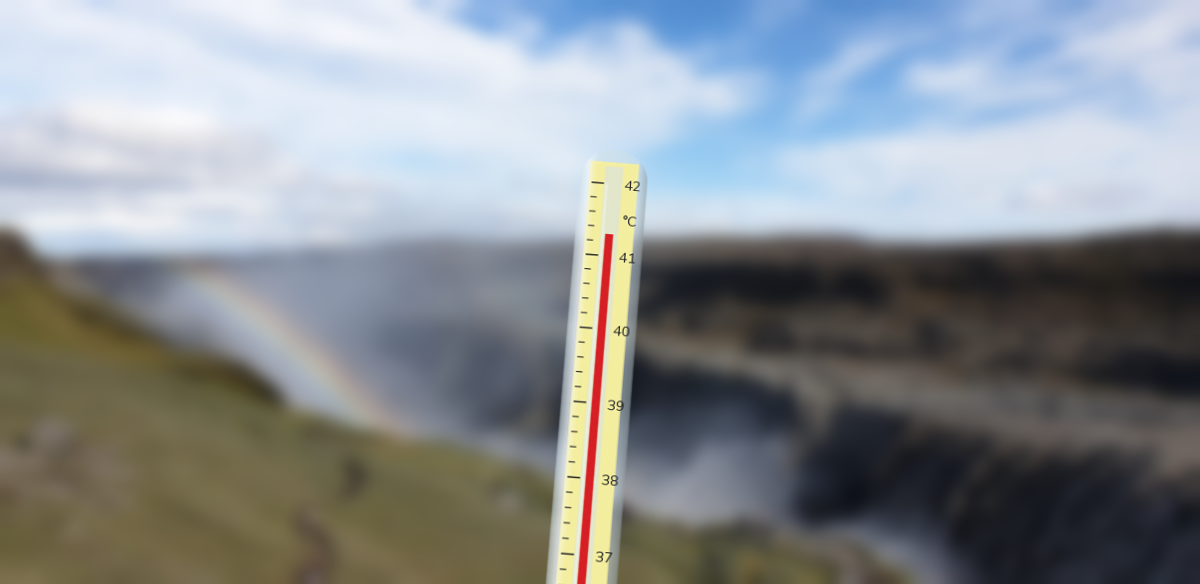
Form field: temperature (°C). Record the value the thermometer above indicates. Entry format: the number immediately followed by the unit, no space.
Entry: 41.3°C
